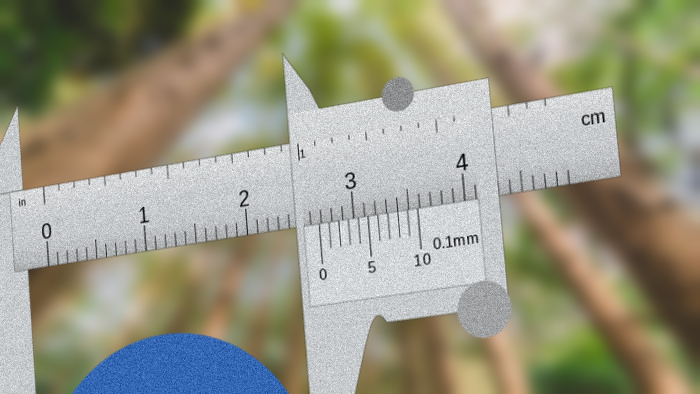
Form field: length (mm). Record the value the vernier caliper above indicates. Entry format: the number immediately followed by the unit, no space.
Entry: 26.8mm
